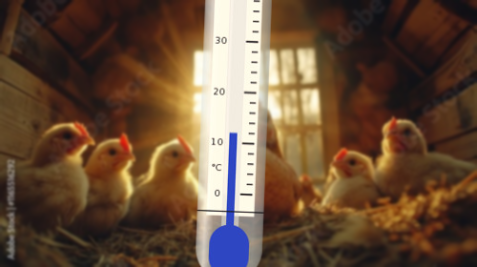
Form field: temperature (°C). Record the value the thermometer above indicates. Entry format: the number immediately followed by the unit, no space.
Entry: 12°C
